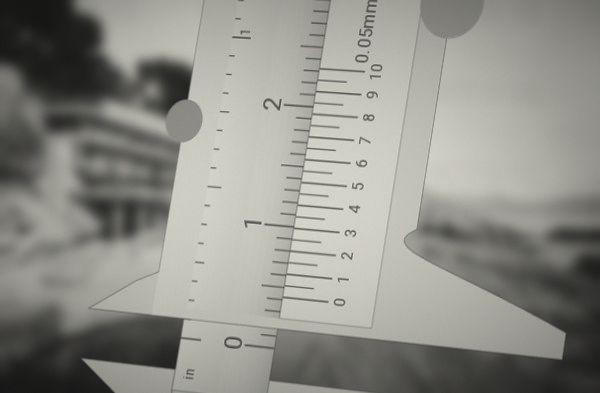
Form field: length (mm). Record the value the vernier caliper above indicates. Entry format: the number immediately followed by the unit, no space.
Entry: 4.2mm
